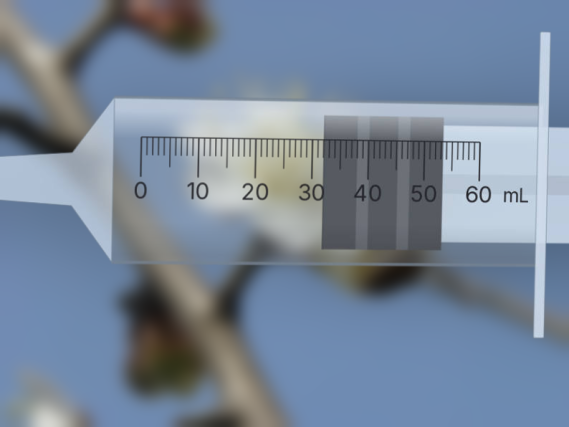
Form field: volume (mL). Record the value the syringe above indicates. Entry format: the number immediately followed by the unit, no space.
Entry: 32mL
